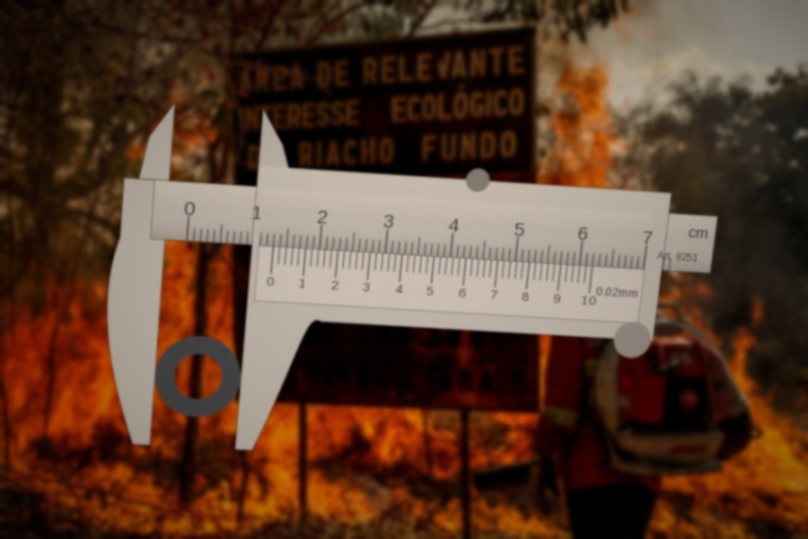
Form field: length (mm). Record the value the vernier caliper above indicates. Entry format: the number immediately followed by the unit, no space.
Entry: 13.0mm
